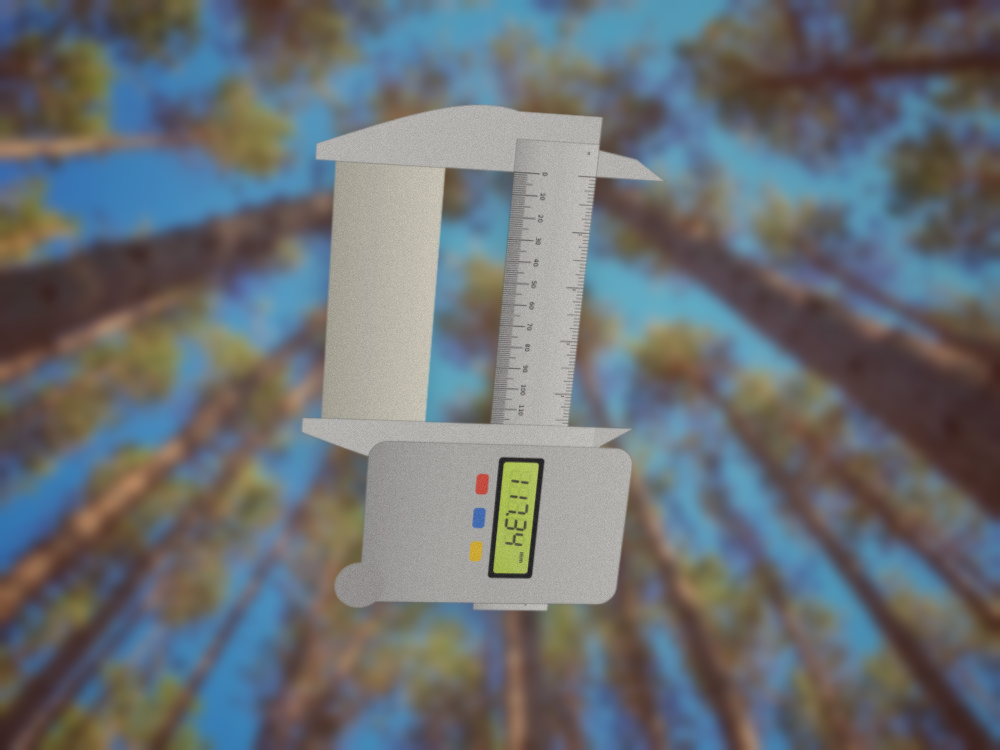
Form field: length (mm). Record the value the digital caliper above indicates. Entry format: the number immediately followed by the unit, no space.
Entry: 117.34mm
